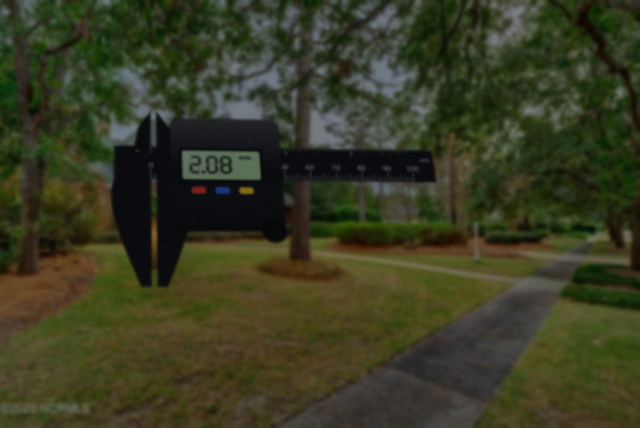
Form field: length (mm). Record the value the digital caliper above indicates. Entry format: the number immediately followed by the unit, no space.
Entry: 2.08mm
